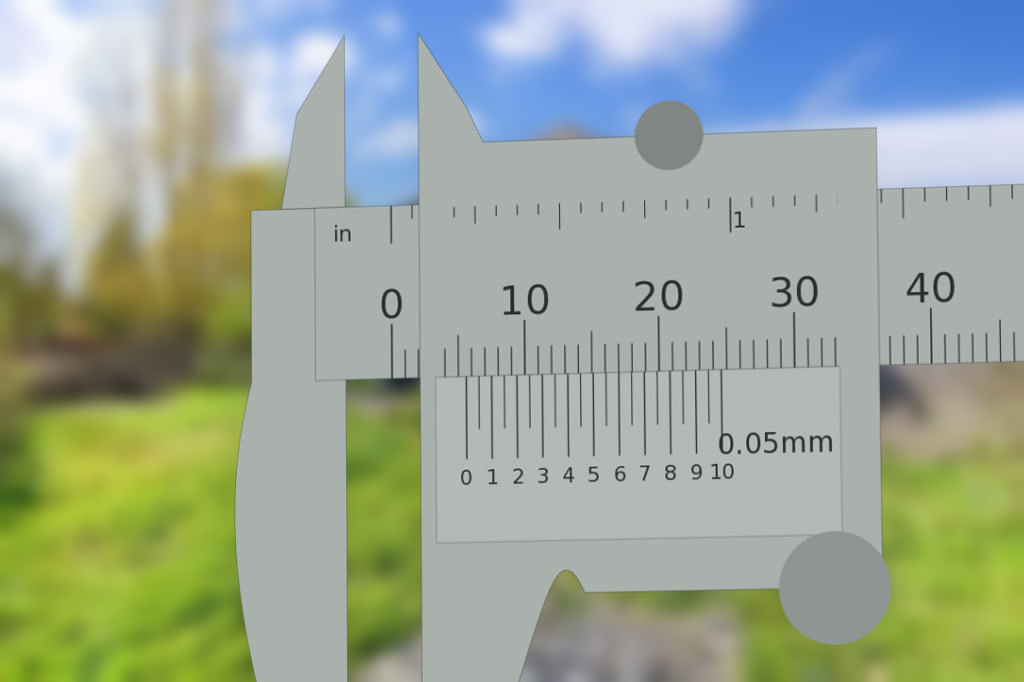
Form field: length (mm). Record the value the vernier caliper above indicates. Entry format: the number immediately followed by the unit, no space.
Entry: 5.6mm
